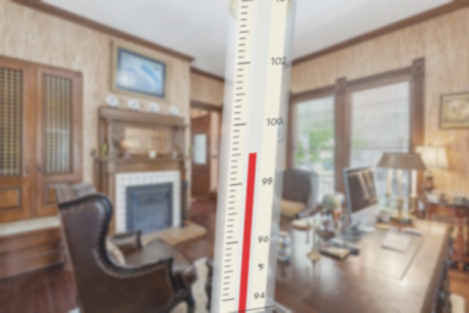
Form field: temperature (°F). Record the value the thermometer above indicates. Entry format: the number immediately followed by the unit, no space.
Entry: 99°F
